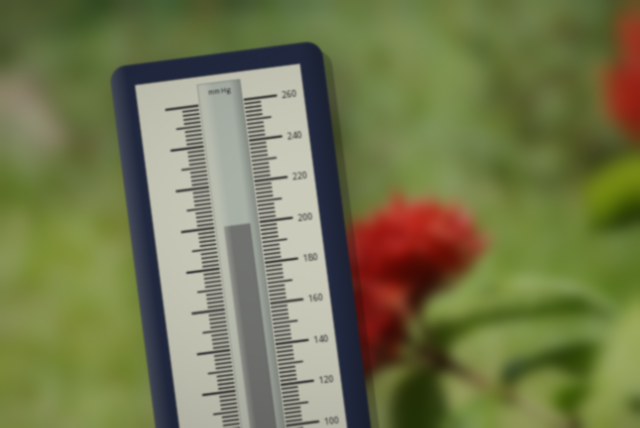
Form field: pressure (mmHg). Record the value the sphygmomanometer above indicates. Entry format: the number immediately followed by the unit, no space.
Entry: 200mmHg
